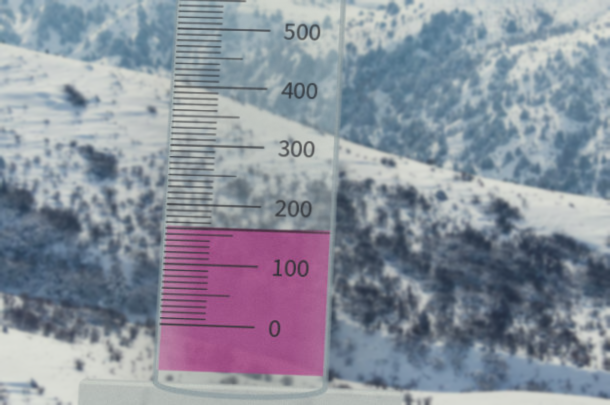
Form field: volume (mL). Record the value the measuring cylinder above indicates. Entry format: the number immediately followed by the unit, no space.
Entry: 160mL
